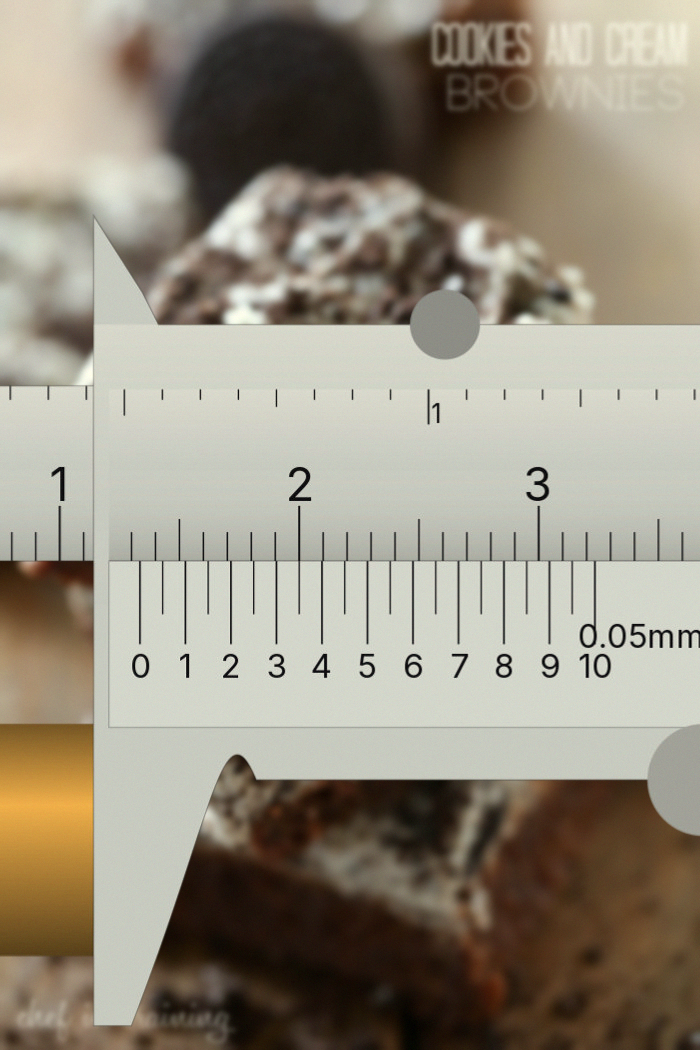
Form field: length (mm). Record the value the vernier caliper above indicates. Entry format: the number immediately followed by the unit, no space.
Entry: 13.35mm
